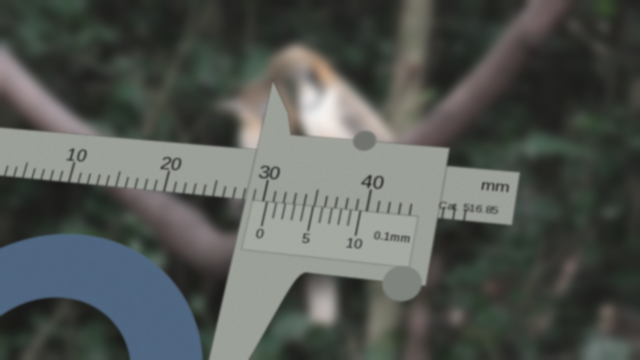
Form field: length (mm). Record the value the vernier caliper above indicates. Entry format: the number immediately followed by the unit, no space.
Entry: 30.4mm
